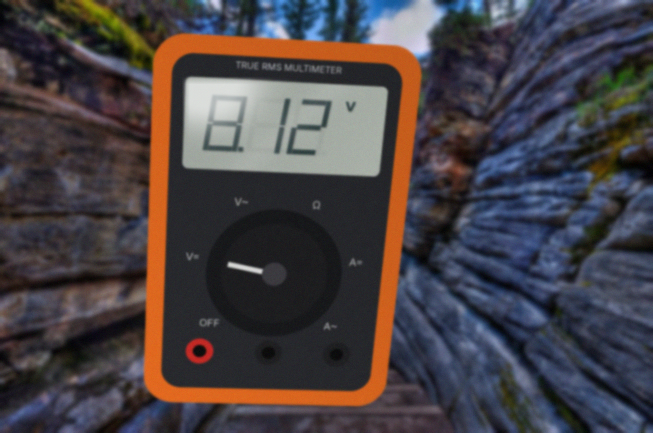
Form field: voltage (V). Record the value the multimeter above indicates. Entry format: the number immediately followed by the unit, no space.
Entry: 8.12V
